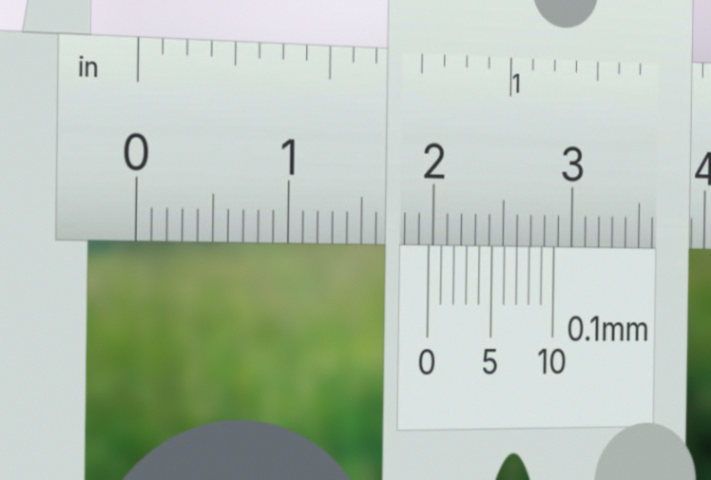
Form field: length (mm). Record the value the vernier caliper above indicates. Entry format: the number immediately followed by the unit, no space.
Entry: 19.7mm
